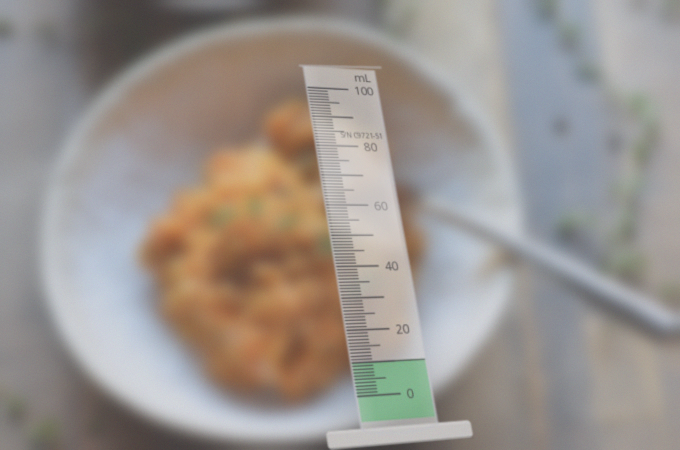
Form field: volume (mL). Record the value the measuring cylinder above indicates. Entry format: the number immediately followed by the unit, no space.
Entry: 10mL
